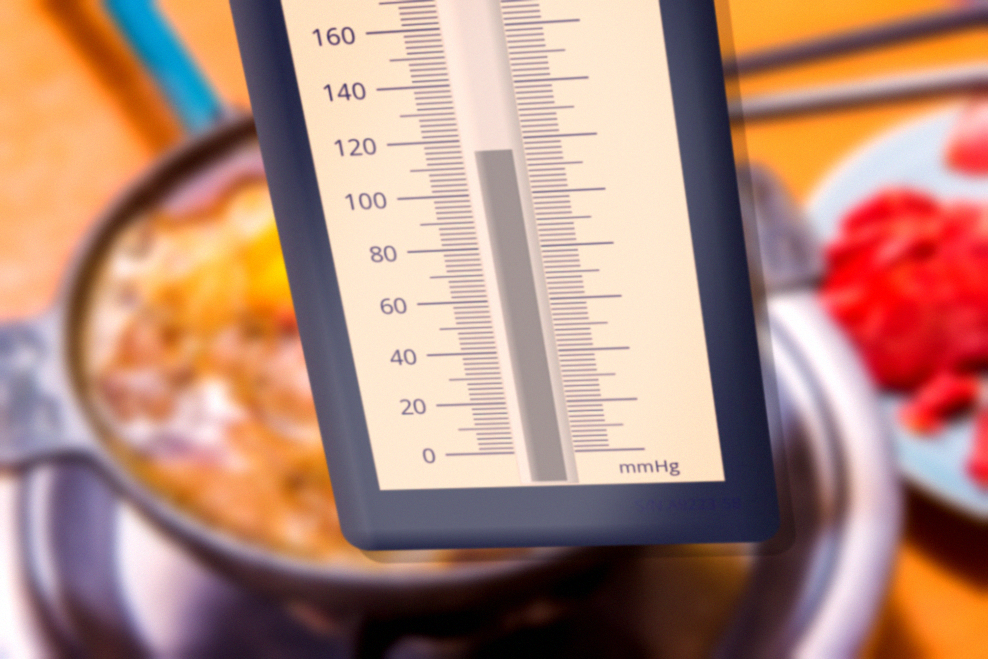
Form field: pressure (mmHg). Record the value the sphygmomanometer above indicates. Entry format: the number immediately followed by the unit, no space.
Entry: 116mmHg
